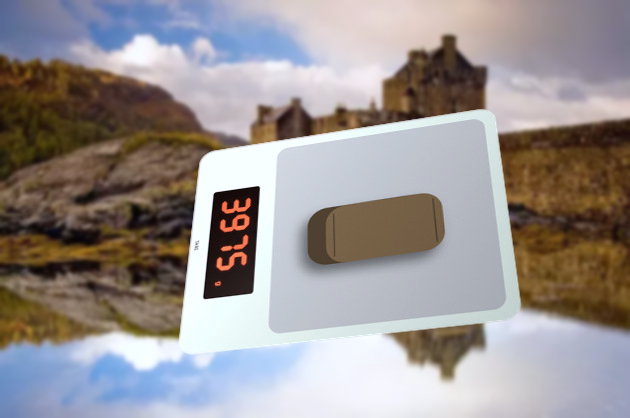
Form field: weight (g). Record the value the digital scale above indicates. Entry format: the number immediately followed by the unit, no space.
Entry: 3975g
